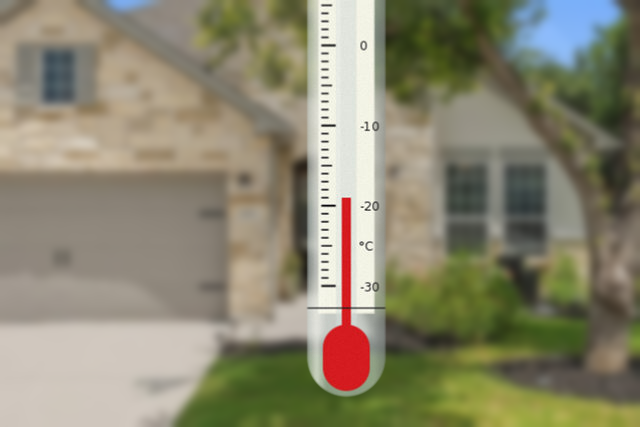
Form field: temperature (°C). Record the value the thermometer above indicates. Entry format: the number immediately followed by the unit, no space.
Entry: -19°C
